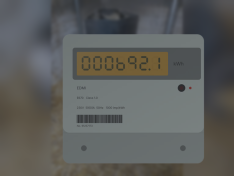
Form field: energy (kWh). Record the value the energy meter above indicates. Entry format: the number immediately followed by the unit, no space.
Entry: 692.1kWh
